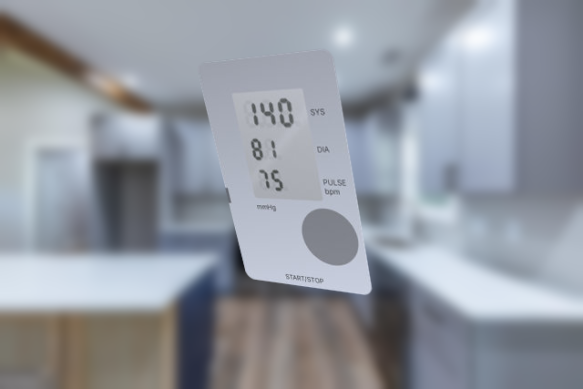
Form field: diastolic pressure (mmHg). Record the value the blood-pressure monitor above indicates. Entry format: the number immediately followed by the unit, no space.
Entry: 81mmHg
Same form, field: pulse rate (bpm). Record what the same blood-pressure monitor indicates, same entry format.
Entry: 75bpm
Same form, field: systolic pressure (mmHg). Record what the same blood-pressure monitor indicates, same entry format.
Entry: 140mmHg
